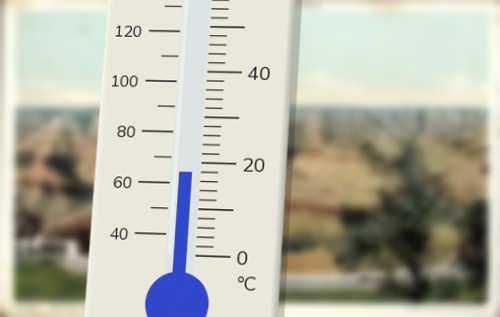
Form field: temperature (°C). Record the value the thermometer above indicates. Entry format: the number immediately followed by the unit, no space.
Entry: 18°C
